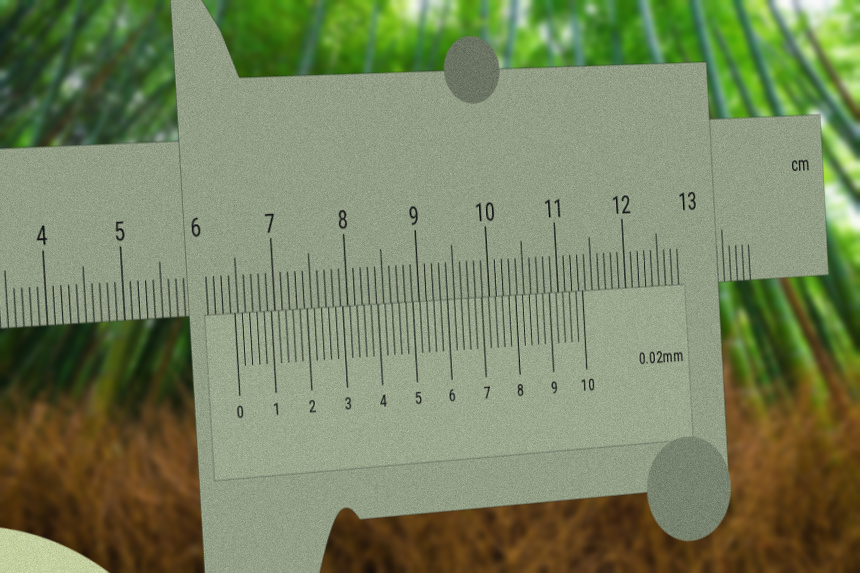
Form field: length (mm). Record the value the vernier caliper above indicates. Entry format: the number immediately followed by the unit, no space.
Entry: 64.6mm
